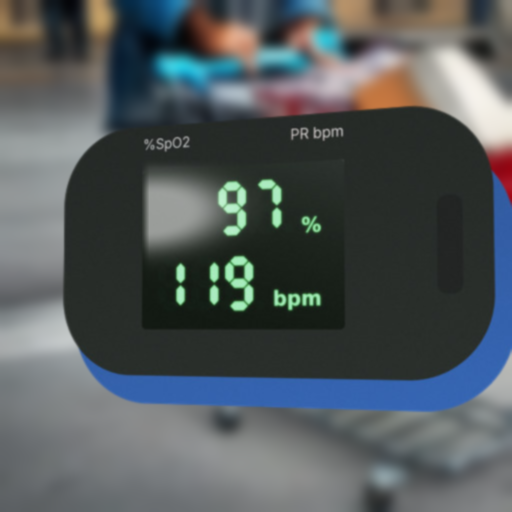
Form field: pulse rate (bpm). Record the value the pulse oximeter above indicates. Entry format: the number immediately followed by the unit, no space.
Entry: 119bpm
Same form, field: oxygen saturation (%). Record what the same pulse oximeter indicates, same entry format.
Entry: 97%
